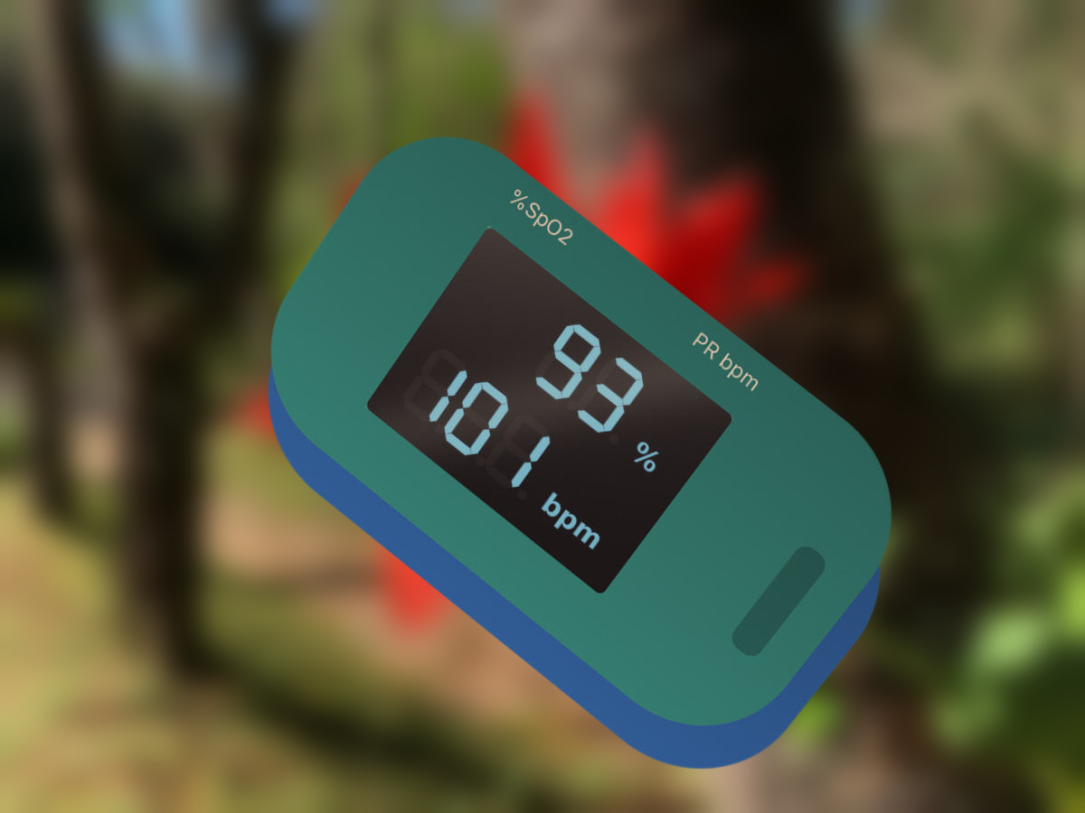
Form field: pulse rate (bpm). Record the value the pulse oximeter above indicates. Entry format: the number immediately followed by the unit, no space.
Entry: 101bpm
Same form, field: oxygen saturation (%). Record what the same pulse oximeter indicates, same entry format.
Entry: 93%
